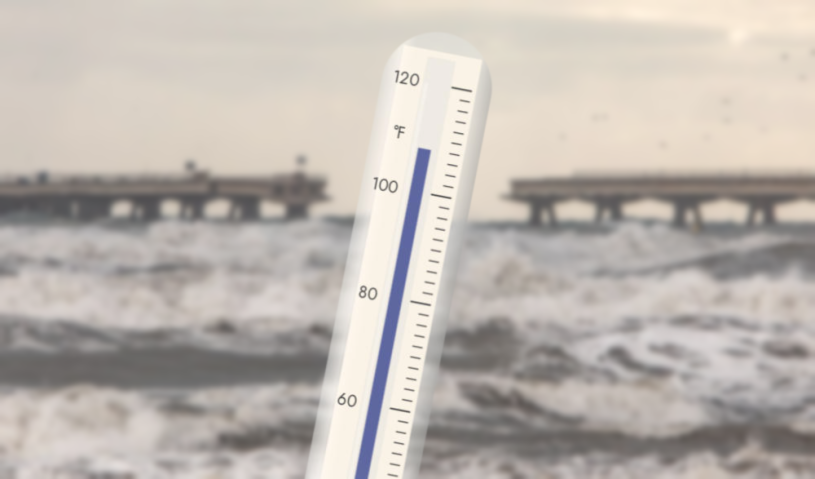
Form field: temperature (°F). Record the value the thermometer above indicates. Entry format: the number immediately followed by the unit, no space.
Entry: 108°F
